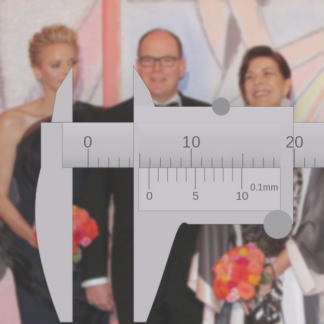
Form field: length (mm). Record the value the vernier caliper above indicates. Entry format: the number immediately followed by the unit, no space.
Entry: 5.9mm
